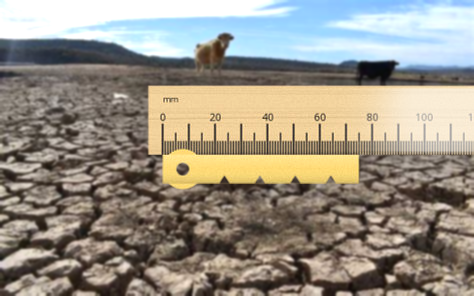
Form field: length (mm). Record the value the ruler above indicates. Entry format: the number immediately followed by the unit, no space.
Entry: 75mm
